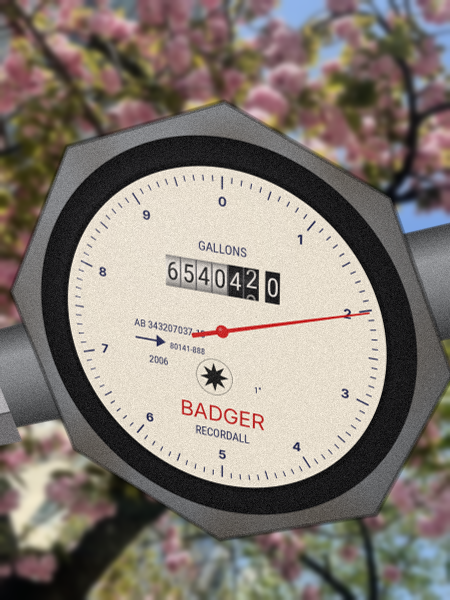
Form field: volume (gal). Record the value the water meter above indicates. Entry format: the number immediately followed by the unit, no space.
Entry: 6540422.0gal
